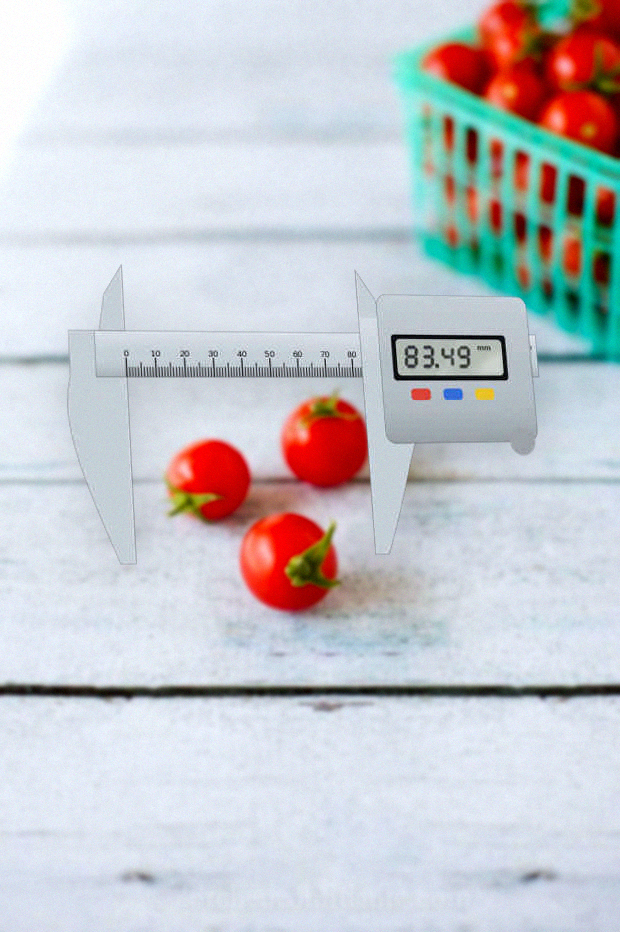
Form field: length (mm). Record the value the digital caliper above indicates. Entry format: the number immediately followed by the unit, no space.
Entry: 83.49mm
